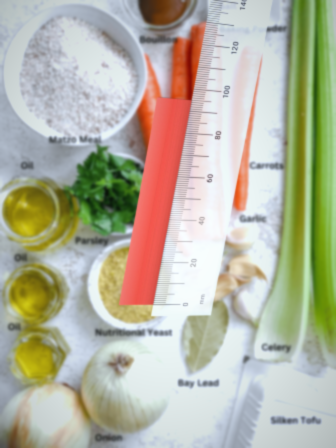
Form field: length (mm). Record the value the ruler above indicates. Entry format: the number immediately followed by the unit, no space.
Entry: 95mm
